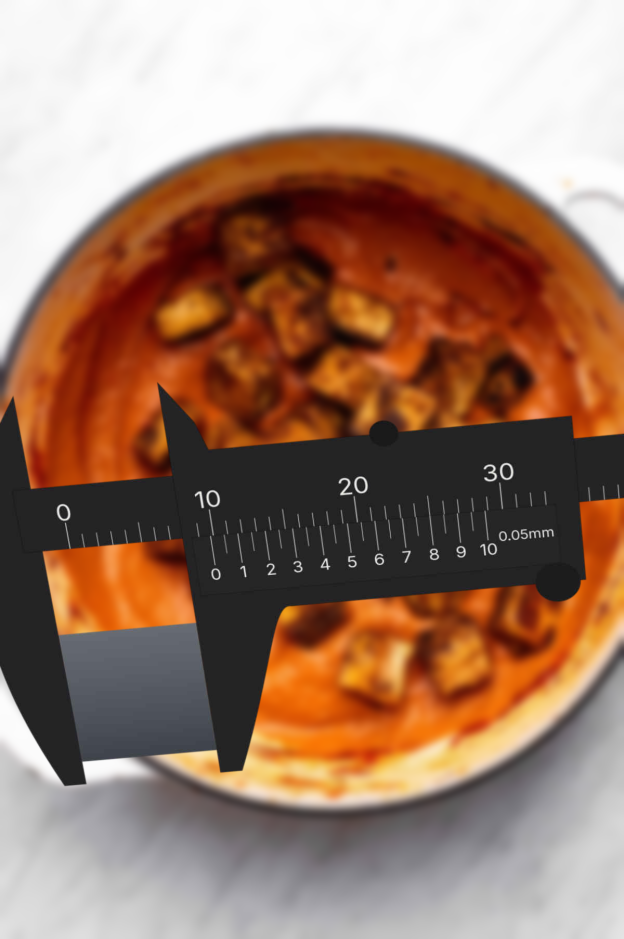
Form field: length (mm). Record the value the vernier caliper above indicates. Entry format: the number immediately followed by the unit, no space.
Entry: 9.8mm
